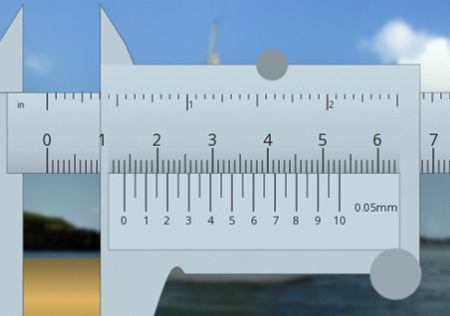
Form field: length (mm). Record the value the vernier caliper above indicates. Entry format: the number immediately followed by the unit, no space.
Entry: 14.0mm
